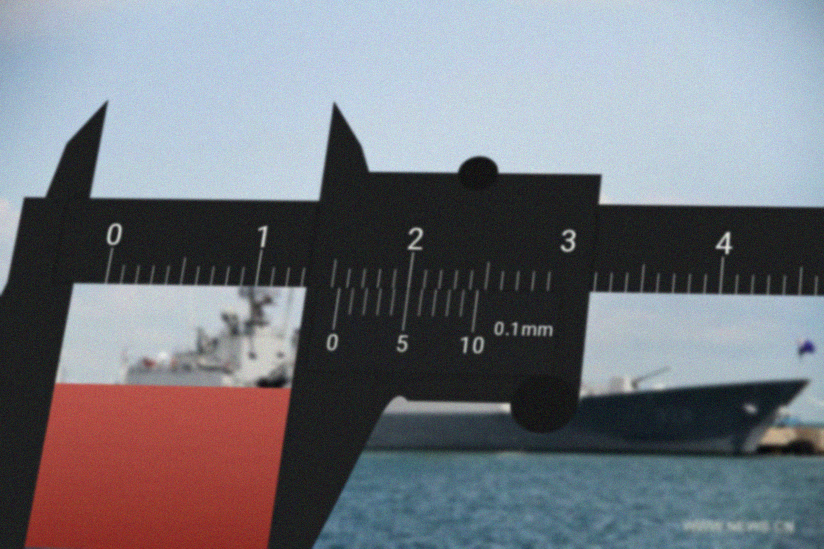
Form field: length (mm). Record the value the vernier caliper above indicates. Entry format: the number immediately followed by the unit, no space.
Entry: 15.5mm
